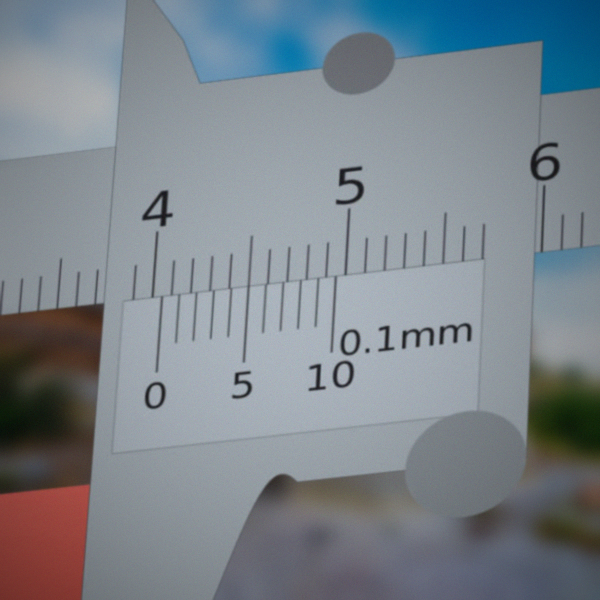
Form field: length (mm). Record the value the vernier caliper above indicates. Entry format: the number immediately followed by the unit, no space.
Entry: 40.5mm
